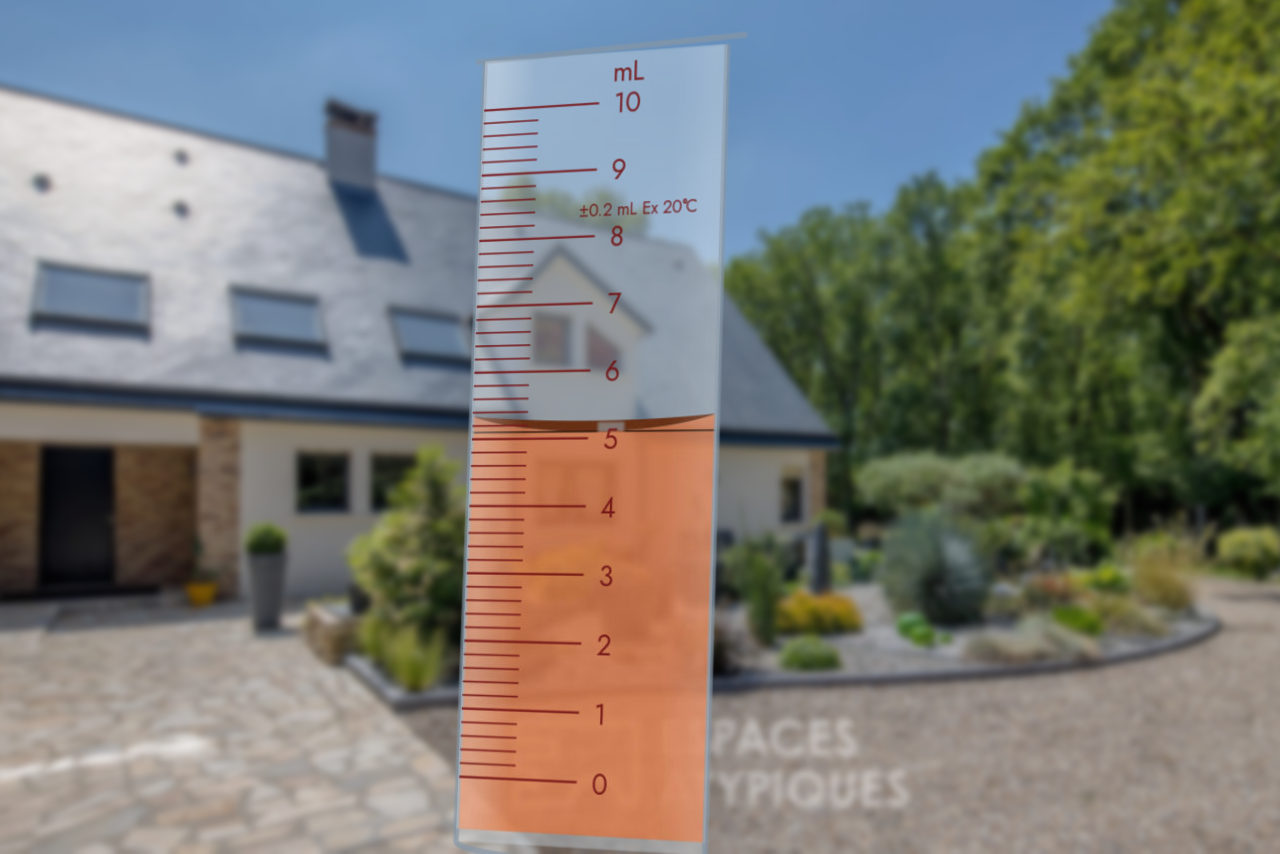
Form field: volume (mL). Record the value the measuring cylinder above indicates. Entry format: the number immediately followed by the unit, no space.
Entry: 5.1mL
